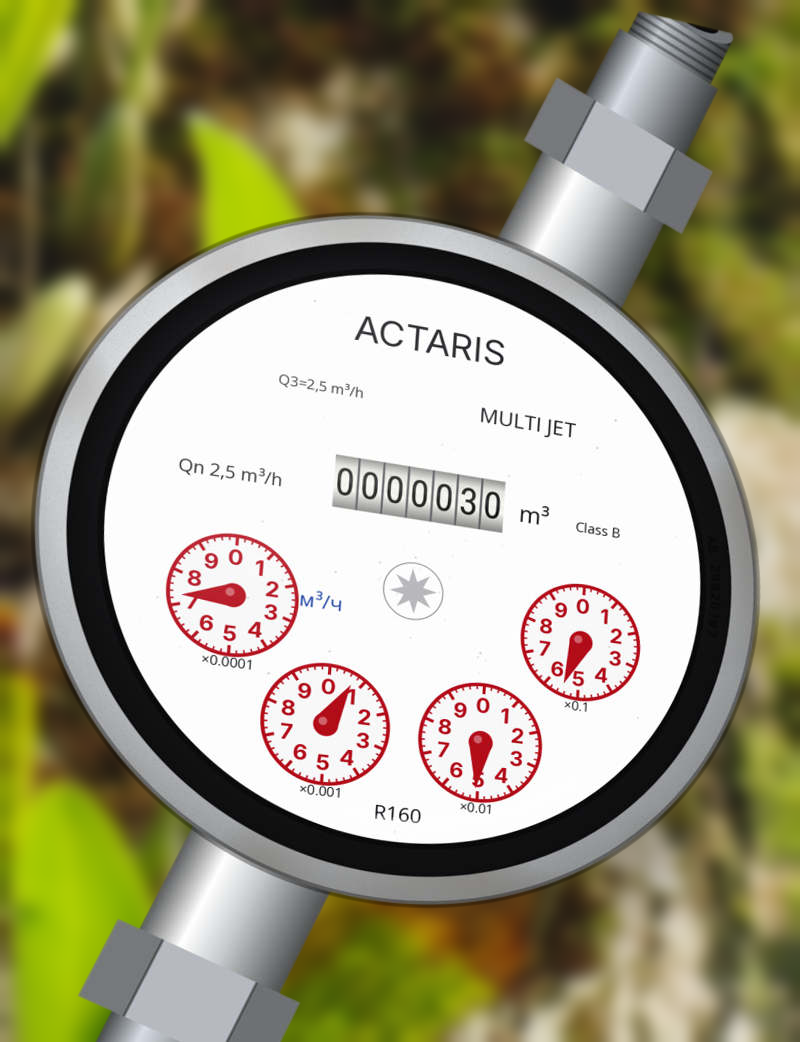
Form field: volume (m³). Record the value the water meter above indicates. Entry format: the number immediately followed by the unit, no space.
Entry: 30.5507m³
